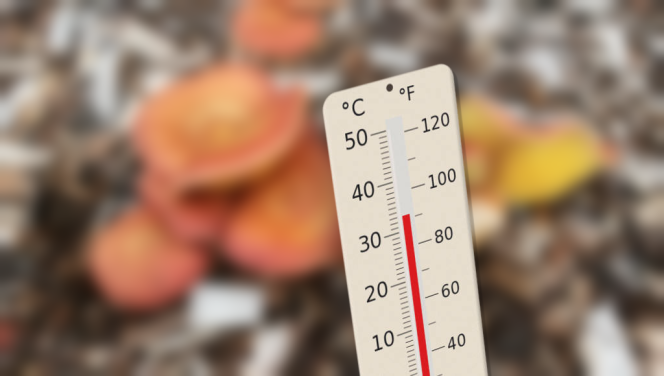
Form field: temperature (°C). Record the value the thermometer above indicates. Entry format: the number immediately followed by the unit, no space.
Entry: 33°C
